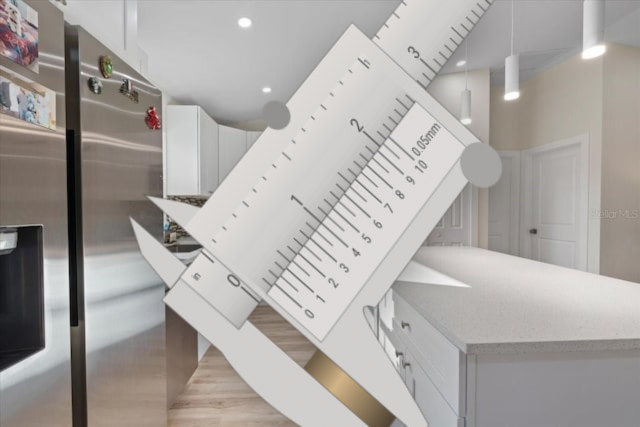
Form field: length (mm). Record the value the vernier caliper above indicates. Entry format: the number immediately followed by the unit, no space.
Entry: 2.4mm
